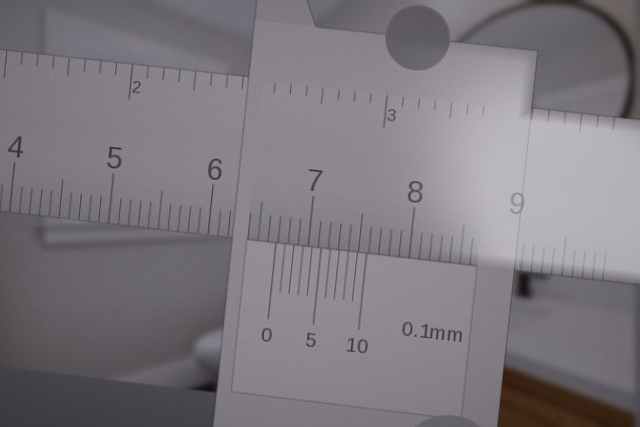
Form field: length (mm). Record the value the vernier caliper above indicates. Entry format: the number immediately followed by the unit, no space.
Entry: 66.8mm
